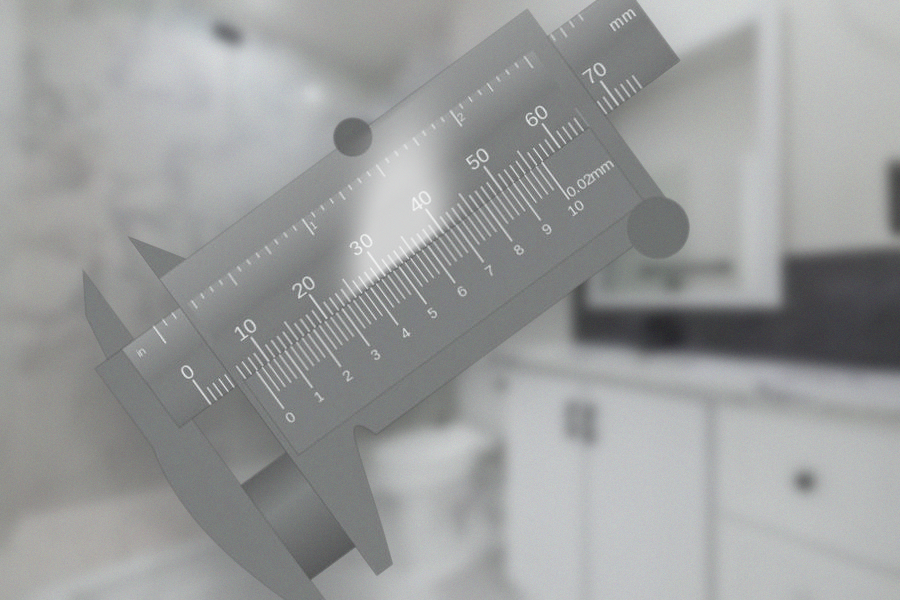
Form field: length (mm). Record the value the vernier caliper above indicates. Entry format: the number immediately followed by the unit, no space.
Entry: 7.8mm
